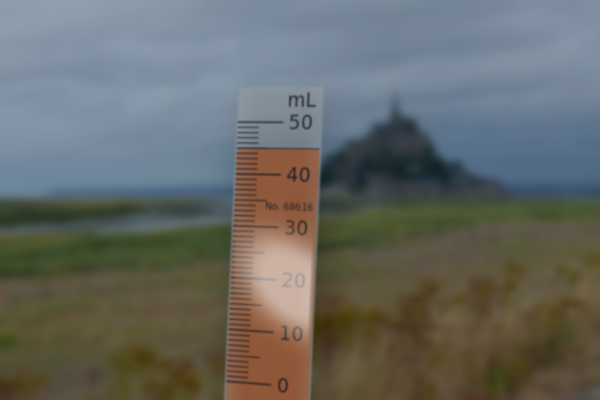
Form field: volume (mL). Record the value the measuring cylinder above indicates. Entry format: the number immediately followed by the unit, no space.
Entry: 45mL
